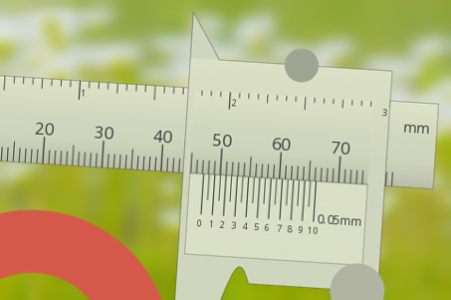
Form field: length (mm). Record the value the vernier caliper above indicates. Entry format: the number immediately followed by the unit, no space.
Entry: 47.2mm
